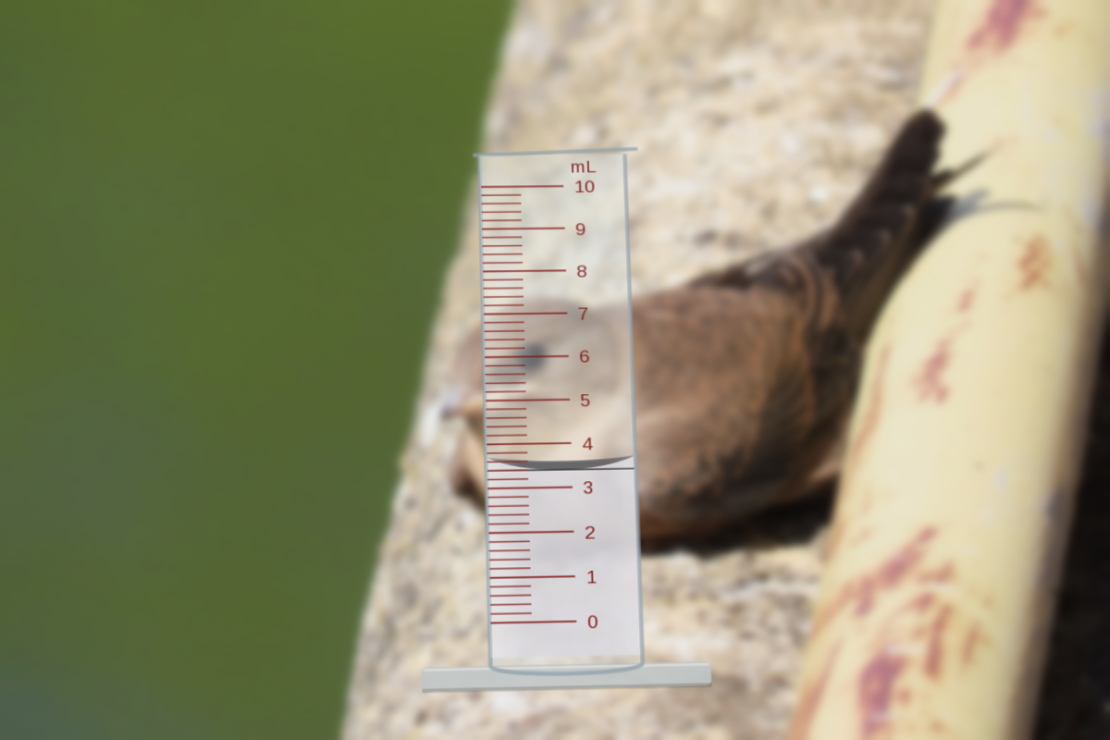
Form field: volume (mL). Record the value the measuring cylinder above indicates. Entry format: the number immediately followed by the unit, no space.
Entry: 3.4mL
